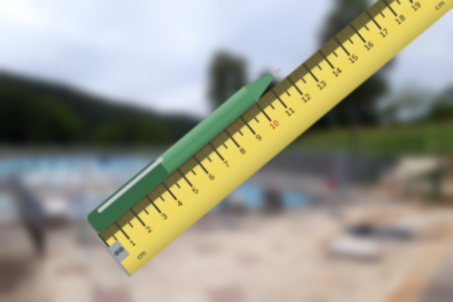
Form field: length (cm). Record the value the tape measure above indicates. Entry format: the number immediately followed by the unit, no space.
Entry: 12cm
